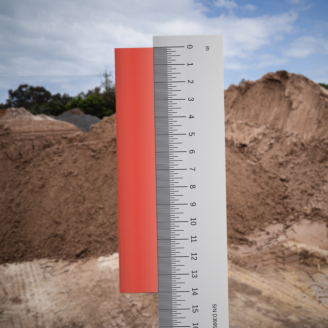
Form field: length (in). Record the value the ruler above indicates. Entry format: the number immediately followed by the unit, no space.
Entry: 14in
